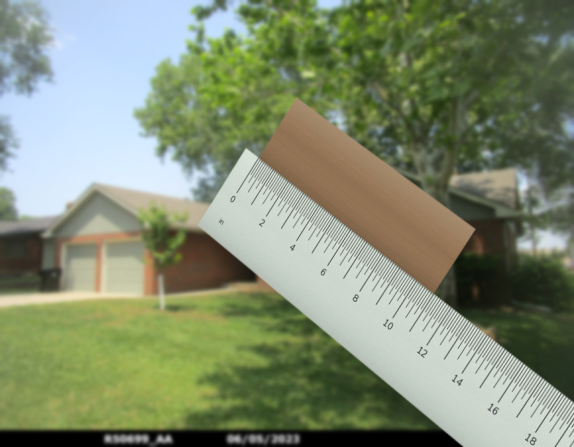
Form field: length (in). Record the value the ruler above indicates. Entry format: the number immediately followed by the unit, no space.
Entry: 11in
